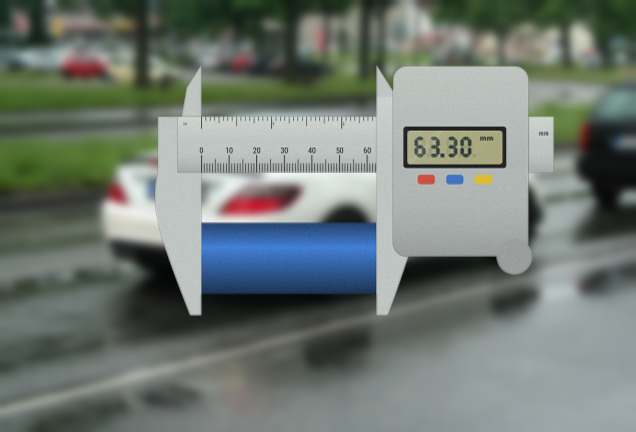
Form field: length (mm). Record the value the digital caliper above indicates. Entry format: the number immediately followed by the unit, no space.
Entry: 63.30mm
